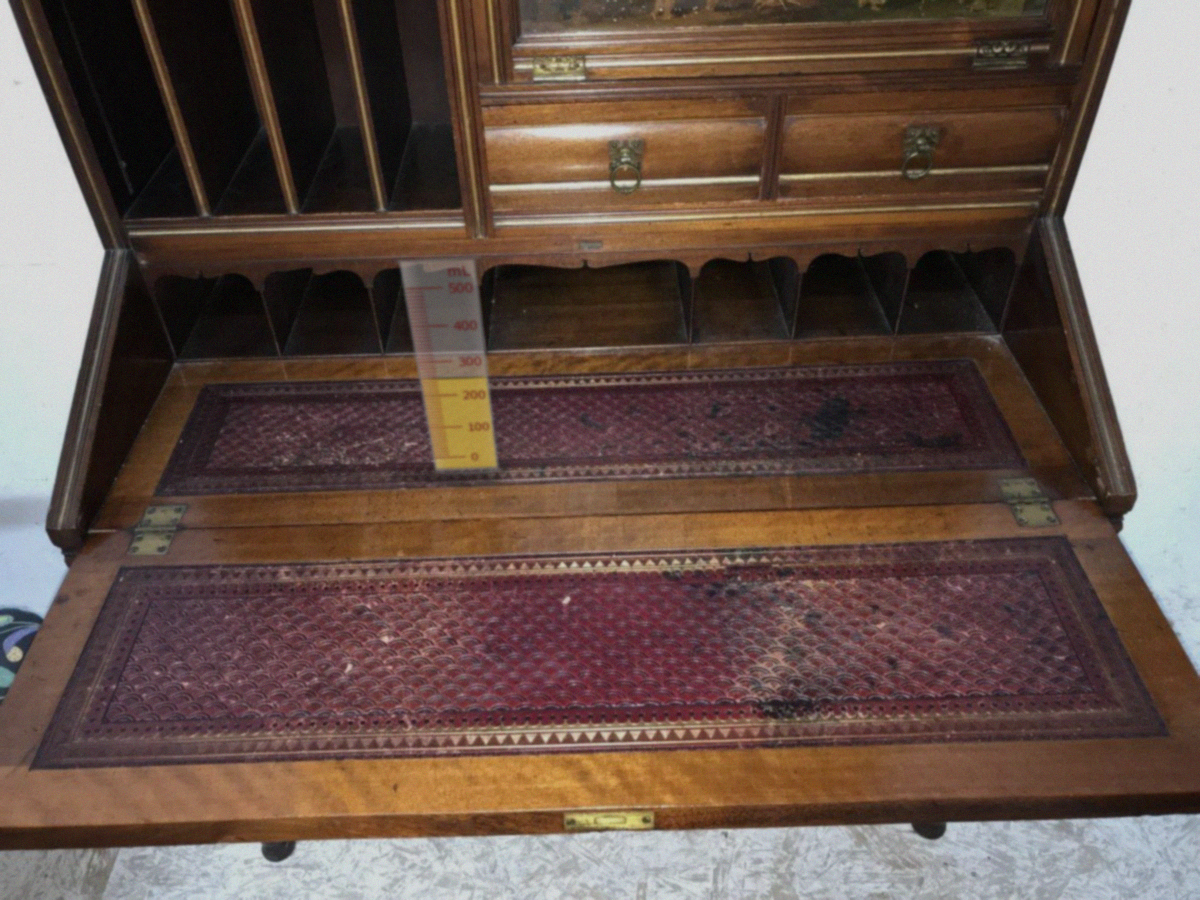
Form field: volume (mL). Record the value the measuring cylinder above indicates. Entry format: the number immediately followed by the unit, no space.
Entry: 250mL
